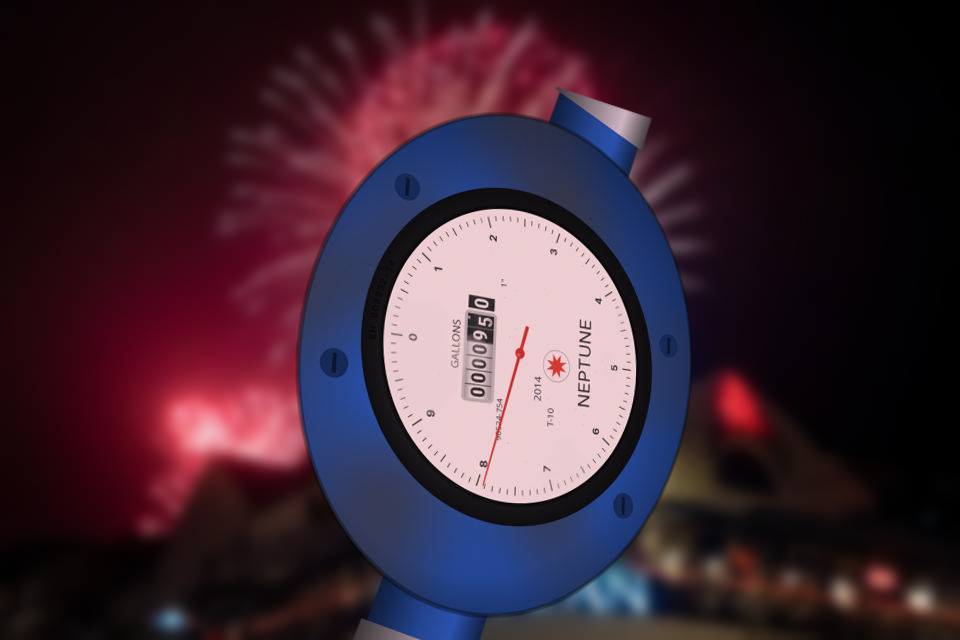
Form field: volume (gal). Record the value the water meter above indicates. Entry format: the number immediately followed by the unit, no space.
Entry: 947.9gal
